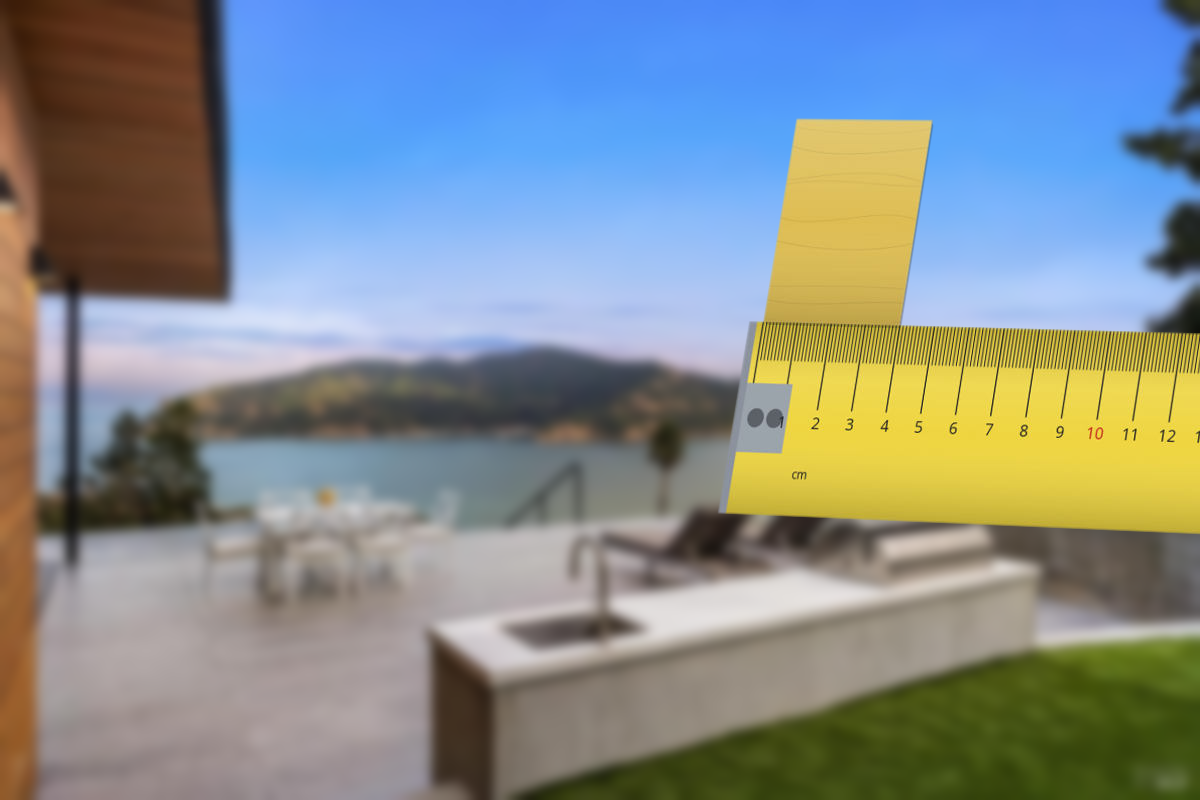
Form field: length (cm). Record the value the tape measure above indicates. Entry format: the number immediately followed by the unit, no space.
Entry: 4cm
